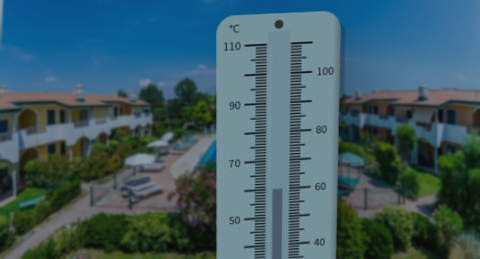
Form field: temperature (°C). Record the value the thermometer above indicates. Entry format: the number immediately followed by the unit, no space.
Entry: 60°C
